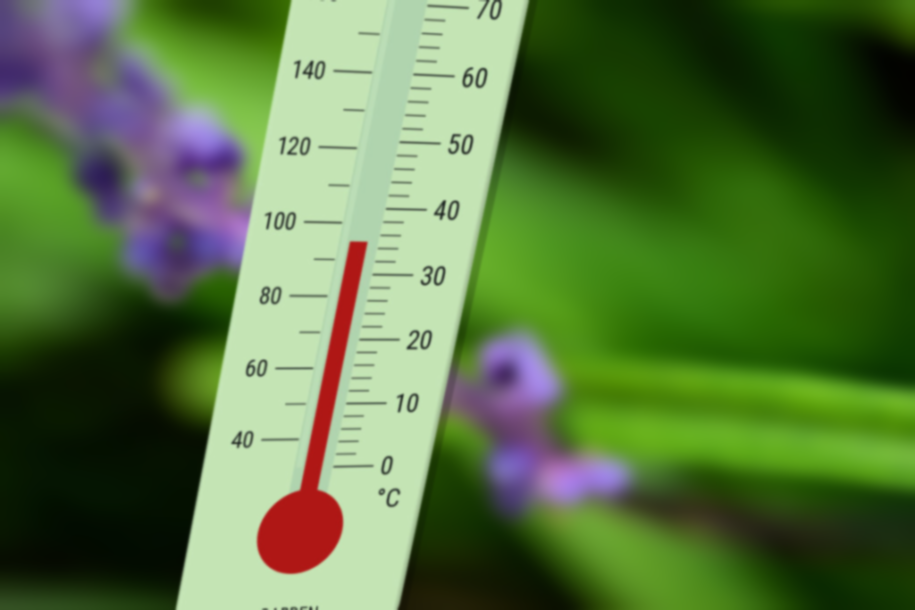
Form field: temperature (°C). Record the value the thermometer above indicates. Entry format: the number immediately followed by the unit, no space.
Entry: 35°C
